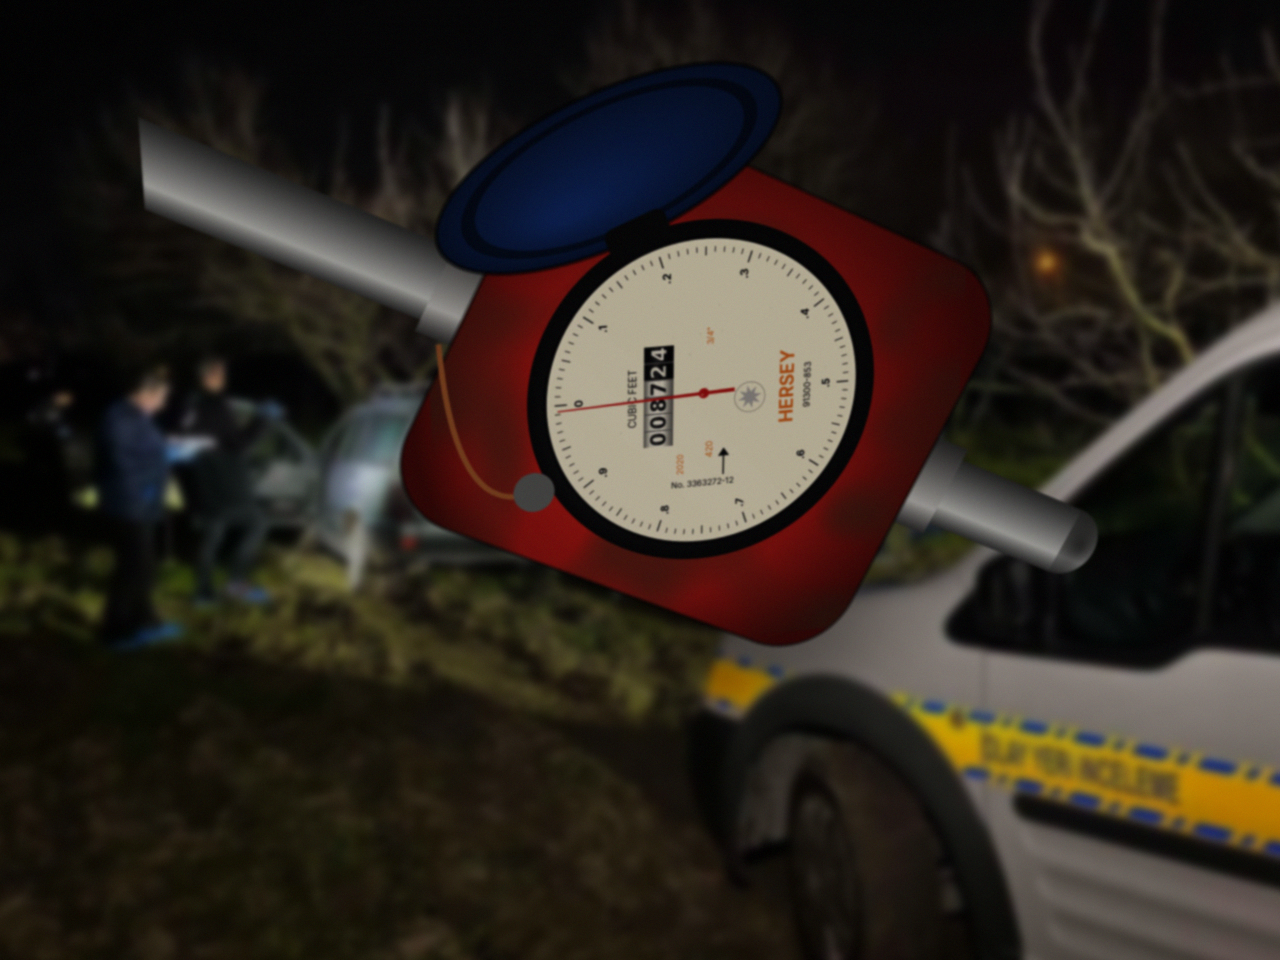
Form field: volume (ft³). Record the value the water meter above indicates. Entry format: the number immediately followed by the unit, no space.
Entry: 8723.99ft³
